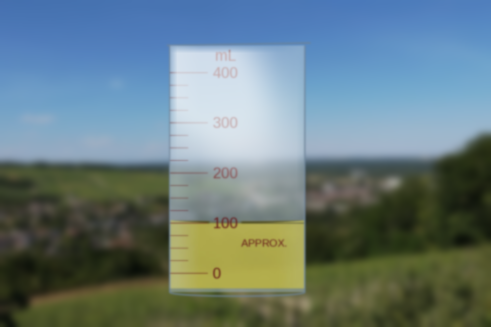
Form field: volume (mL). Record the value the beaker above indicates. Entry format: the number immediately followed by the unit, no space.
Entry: 100mL
